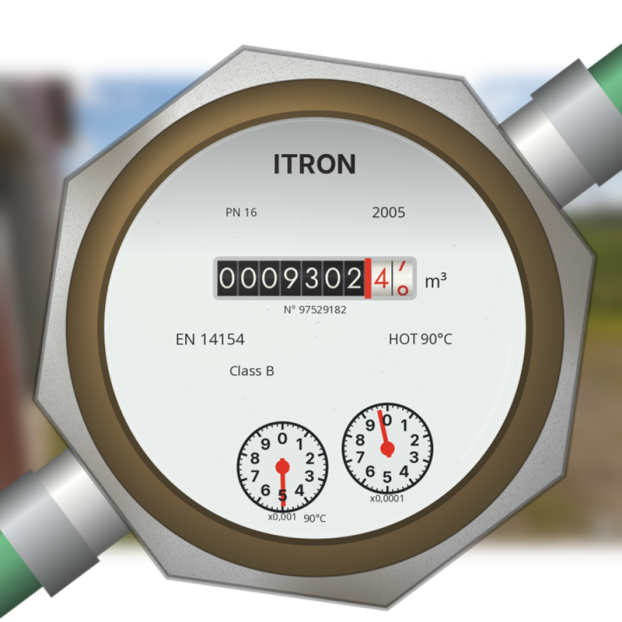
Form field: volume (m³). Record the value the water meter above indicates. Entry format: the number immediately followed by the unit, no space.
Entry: 9302.4749m³
